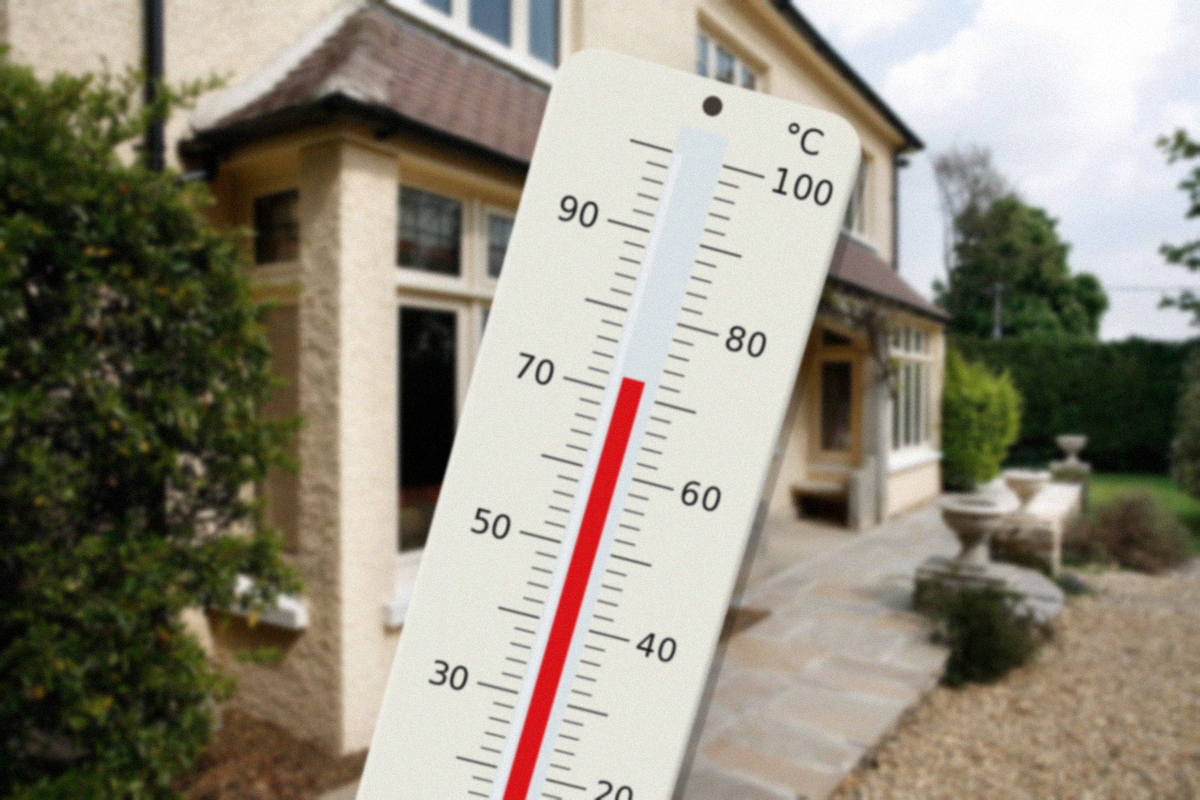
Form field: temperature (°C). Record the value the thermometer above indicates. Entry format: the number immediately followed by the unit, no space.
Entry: 72°C
